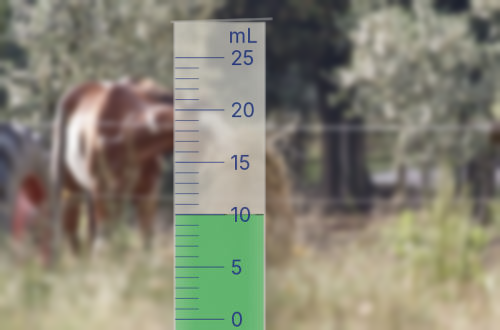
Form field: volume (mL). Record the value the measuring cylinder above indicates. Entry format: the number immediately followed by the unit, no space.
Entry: 10mL
